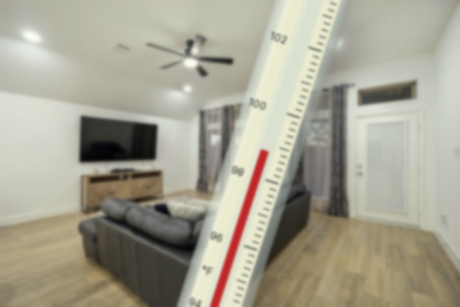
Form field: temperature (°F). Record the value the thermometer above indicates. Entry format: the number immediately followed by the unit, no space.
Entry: 98.8°F
